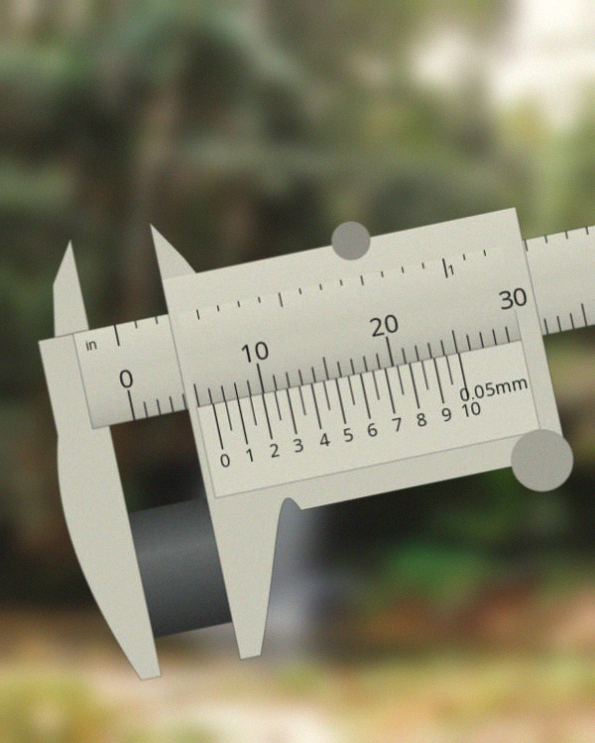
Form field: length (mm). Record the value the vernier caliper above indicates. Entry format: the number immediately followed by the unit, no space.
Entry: 6.1mm
